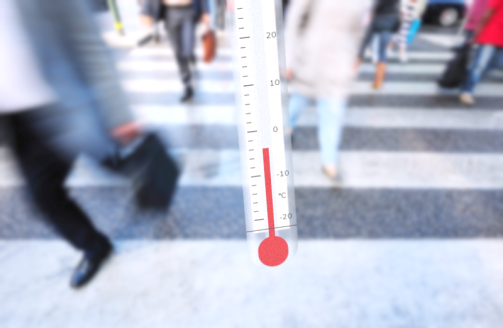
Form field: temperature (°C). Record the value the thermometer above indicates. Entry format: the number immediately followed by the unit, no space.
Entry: -4°C
